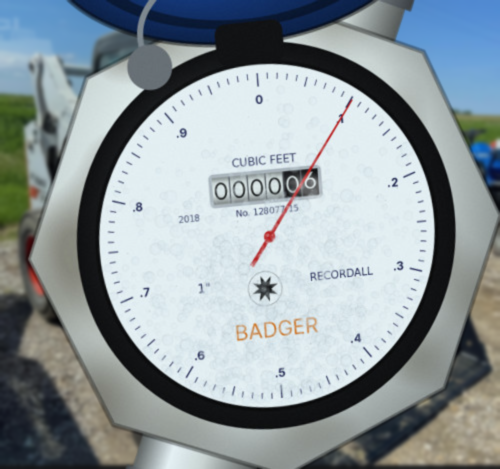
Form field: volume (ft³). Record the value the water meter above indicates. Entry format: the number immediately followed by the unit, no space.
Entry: 6.10ft³
